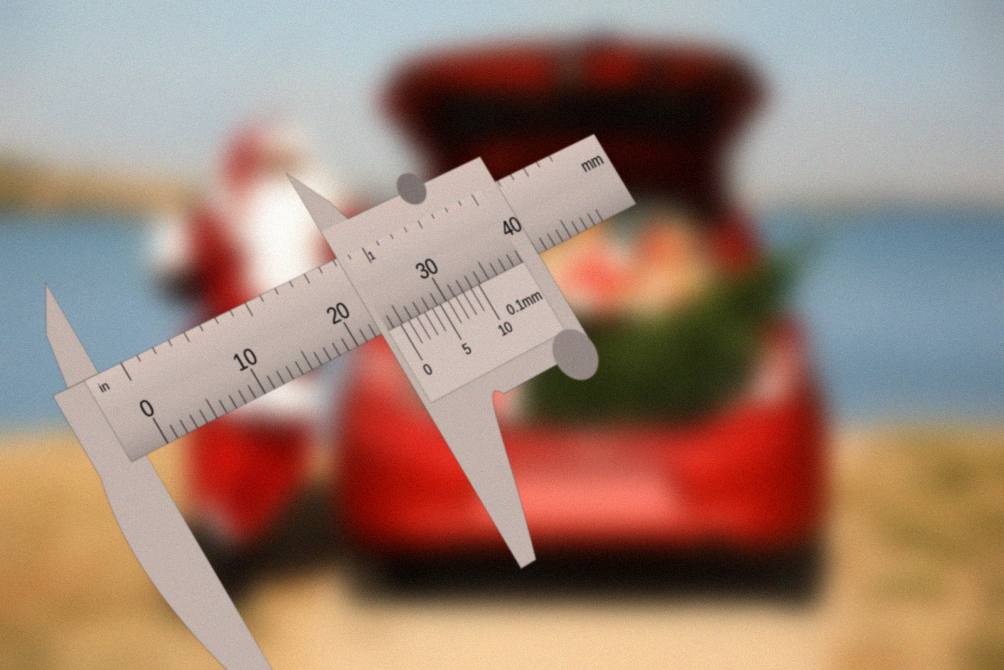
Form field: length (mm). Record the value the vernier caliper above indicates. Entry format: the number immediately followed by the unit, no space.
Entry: 24.8mm
